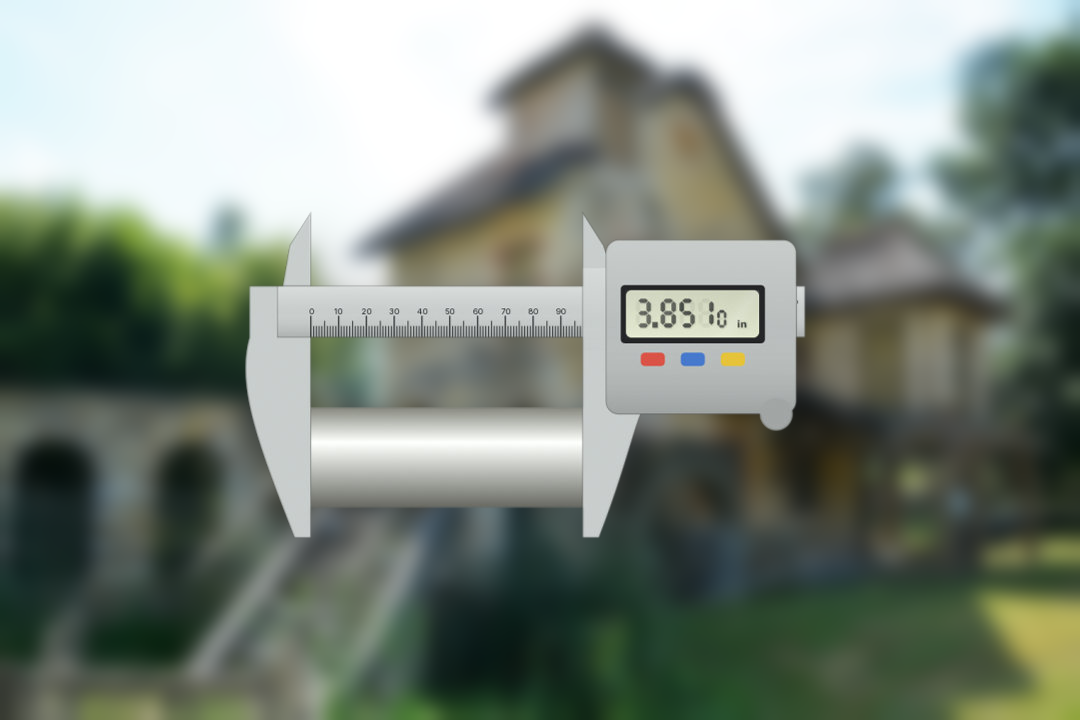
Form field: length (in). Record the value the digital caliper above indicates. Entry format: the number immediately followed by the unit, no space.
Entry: 3.8510in
